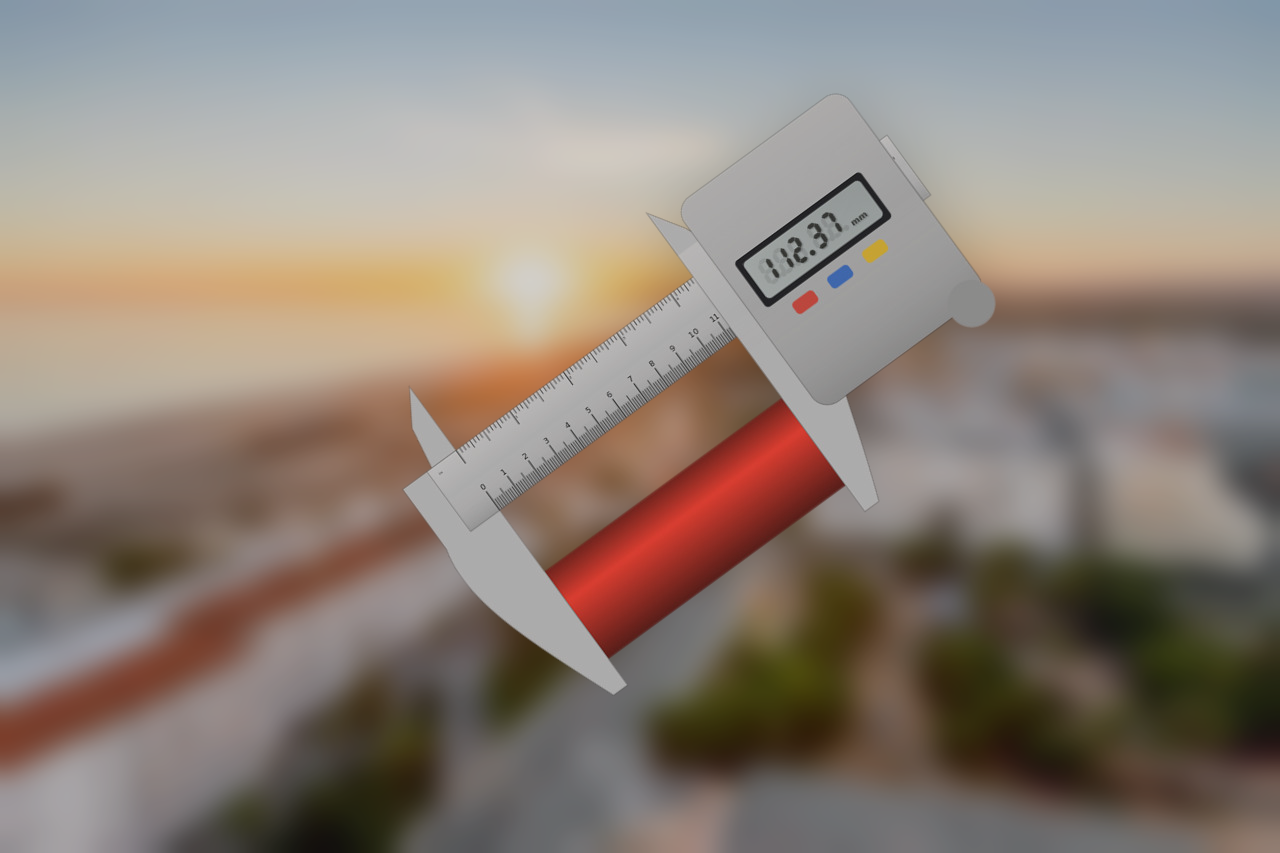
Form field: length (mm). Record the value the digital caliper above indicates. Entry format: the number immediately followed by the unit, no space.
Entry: 112.37mm
